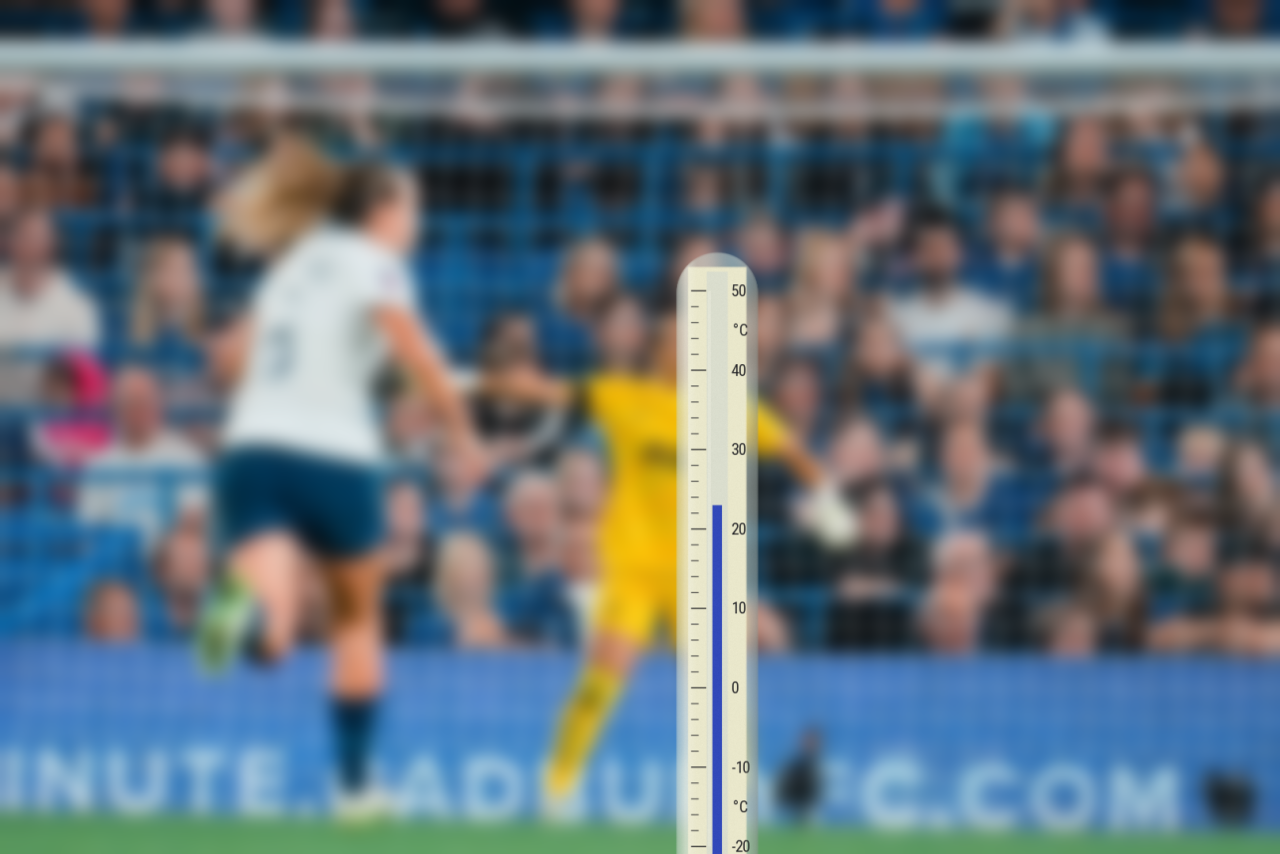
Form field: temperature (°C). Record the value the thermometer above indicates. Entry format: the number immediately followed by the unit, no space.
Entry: 23°C
